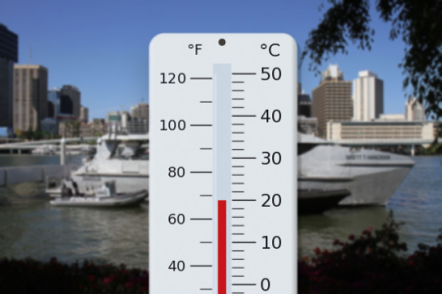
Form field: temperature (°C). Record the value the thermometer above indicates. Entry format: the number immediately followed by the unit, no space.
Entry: 20°C
